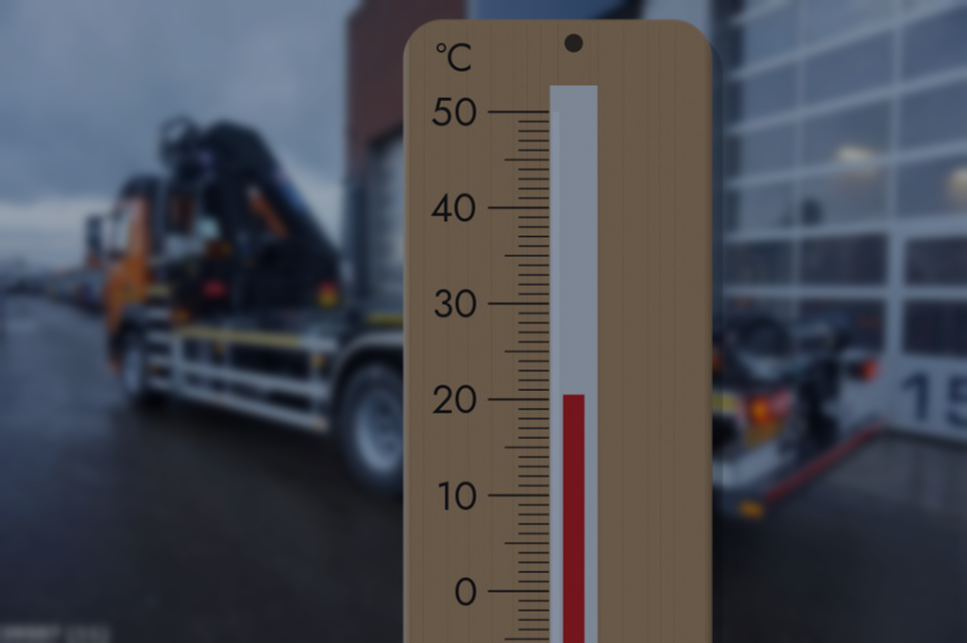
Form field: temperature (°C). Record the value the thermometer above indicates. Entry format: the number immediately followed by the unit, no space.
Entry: 20.5°C
